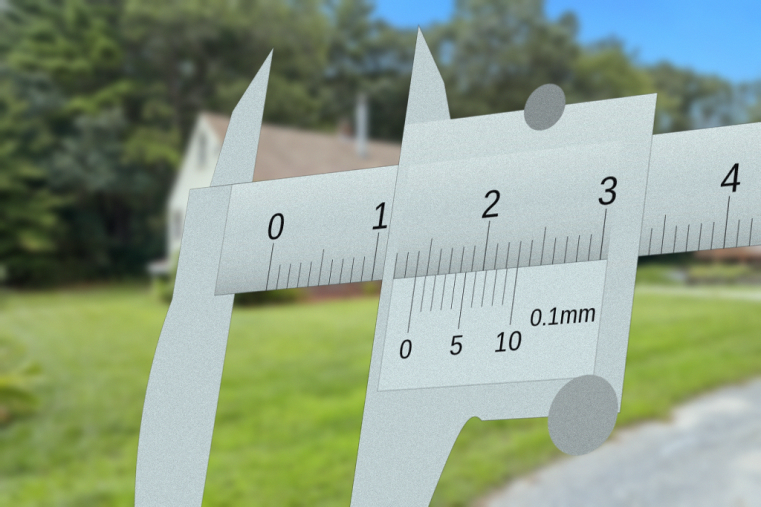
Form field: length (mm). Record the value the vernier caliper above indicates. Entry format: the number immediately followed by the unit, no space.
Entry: 14.0mm
